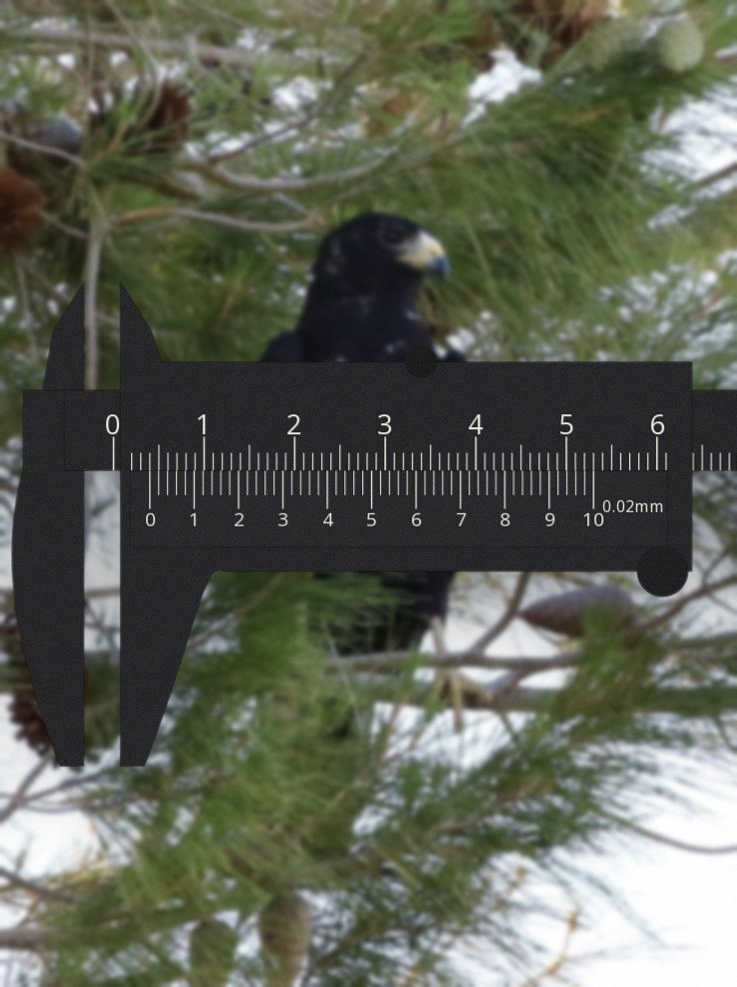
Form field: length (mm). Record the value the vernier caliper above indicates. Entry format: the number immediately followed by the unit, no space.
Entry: 4.0mm
